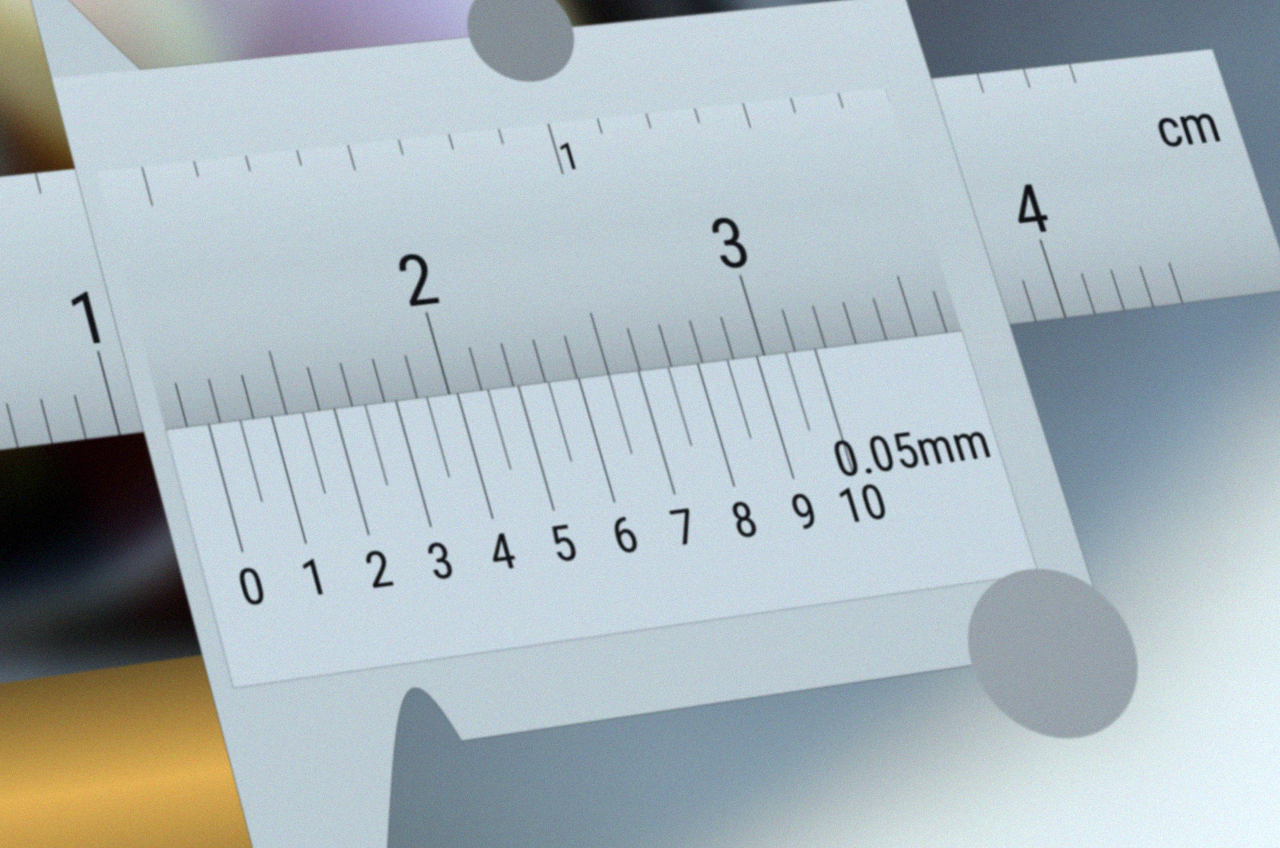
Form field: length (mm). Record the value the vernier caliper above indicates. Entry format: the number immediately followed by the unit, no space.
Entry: 12.65mm
